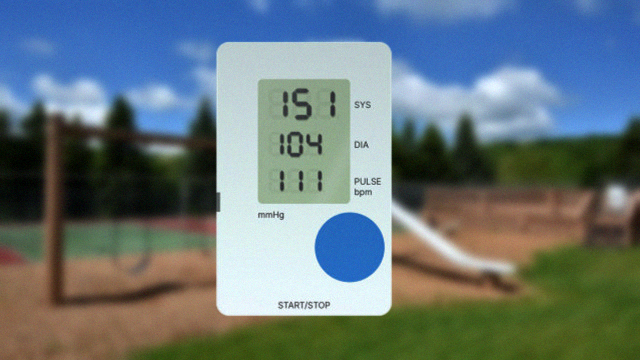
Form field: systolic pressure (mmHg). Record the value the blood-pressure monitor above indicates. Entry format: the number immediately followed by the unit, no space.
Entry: 151mmHg
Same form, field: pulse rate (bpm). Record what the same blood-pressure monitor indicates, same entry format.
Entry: 111bpm
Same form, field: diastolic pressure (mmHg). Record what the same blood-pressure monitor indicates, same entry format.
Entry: 104mmHg
